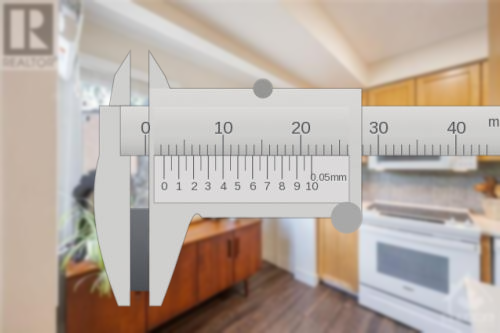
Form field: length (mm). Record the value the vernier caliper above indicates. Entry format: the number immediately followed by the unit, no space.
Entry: 2.4mm
